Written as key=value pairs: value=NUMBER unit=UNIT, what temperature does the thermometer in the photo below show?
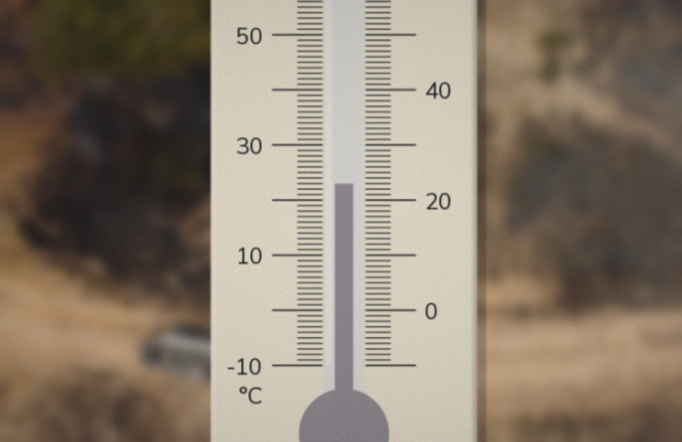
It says value=23 unit=°C
